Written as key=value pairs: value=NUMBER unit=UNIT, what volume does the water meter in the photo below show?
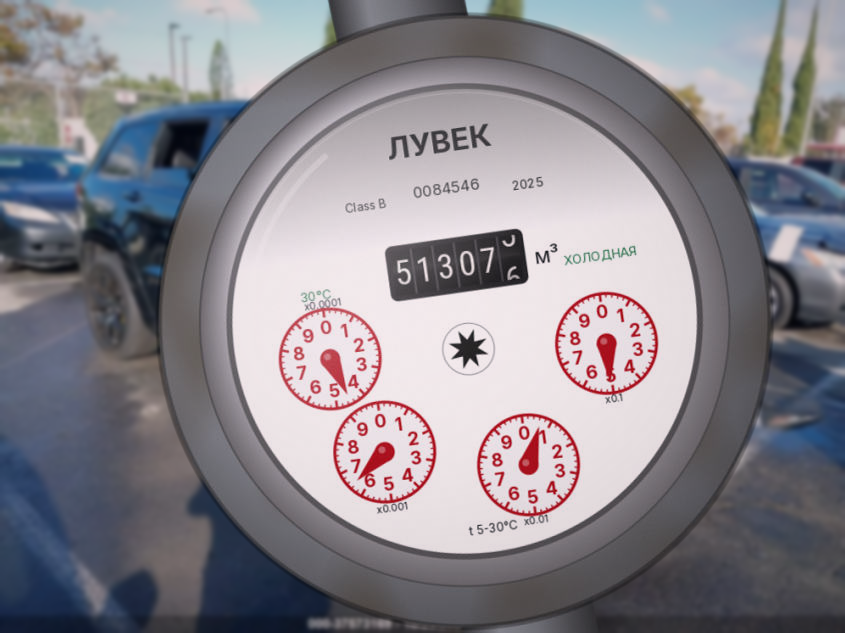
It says value=513075.5064 unit=m³
